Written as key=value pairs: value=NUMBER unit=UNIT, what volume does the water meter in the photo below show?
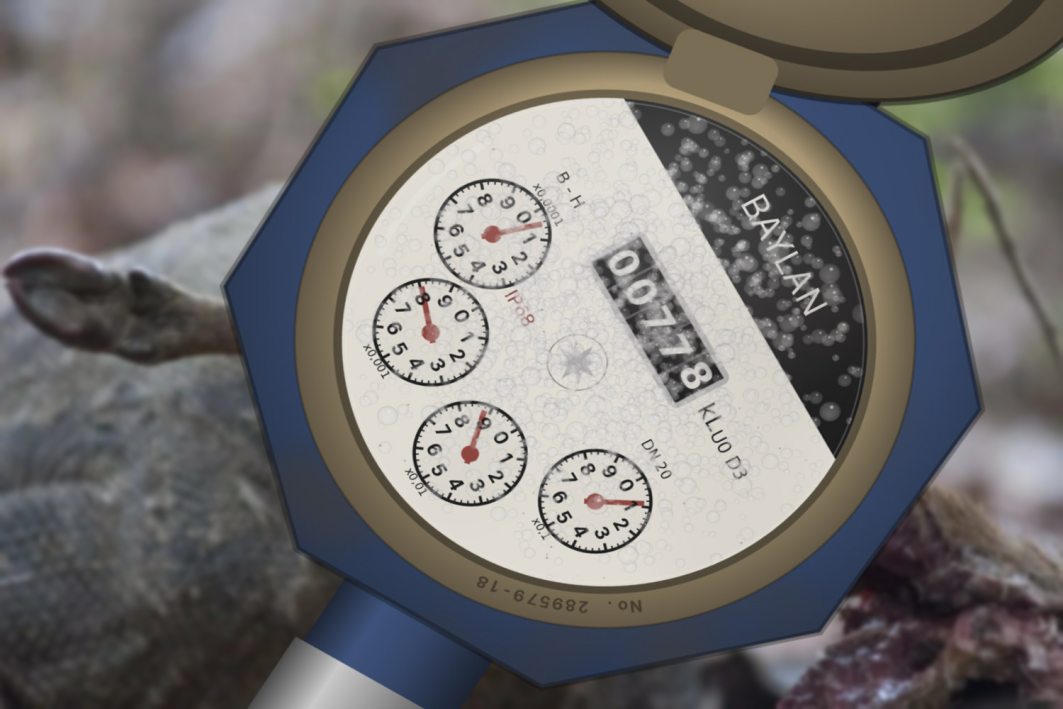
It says value=778.0880 unit=kL
